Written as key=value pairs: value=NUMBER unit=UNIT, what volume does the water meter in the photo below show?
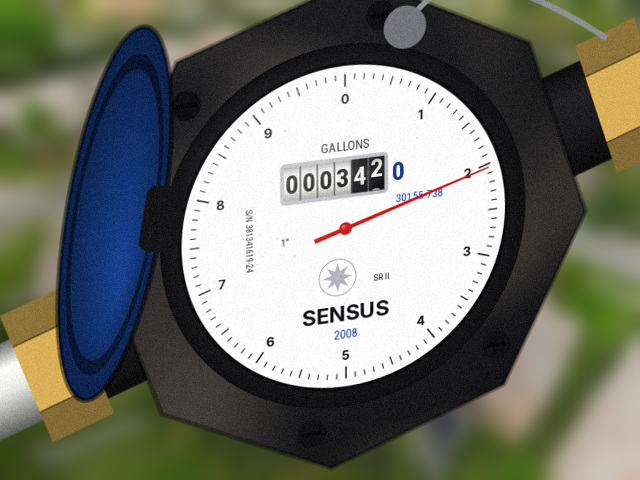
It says value=3422.0 unit=gal
